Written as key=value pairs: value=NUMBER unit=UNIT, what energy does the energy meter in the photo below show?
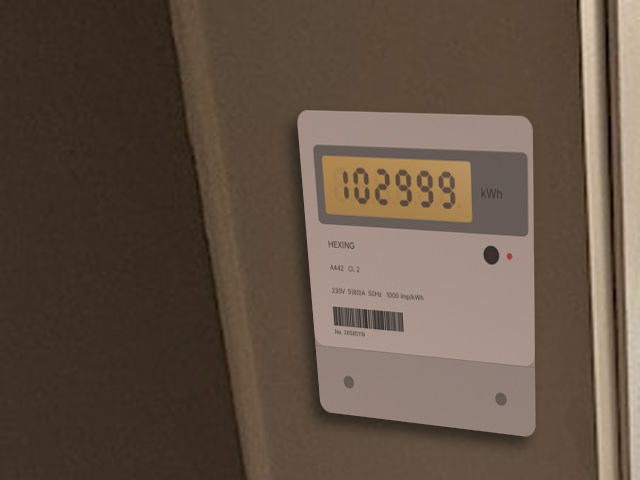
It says value=102999 unit=kWh
